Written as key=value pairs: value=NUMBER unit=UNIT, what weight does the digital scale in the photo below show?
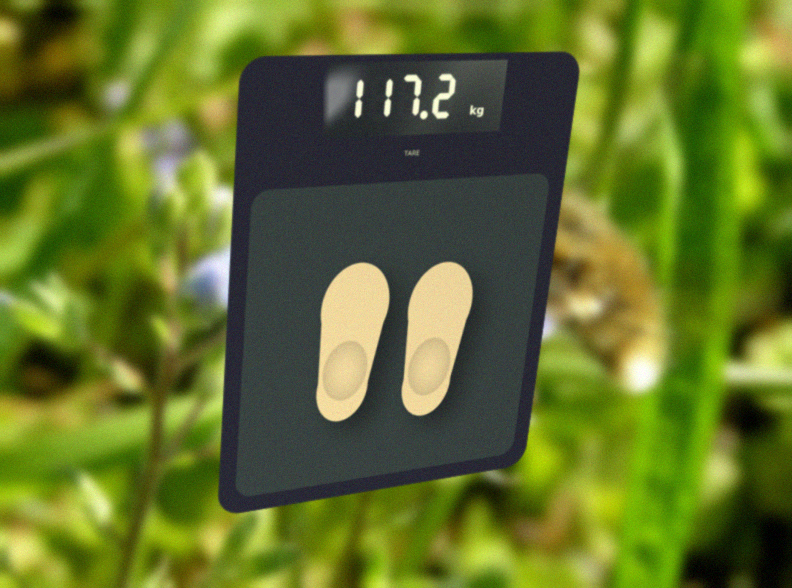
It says value=117.2 unit=kg
